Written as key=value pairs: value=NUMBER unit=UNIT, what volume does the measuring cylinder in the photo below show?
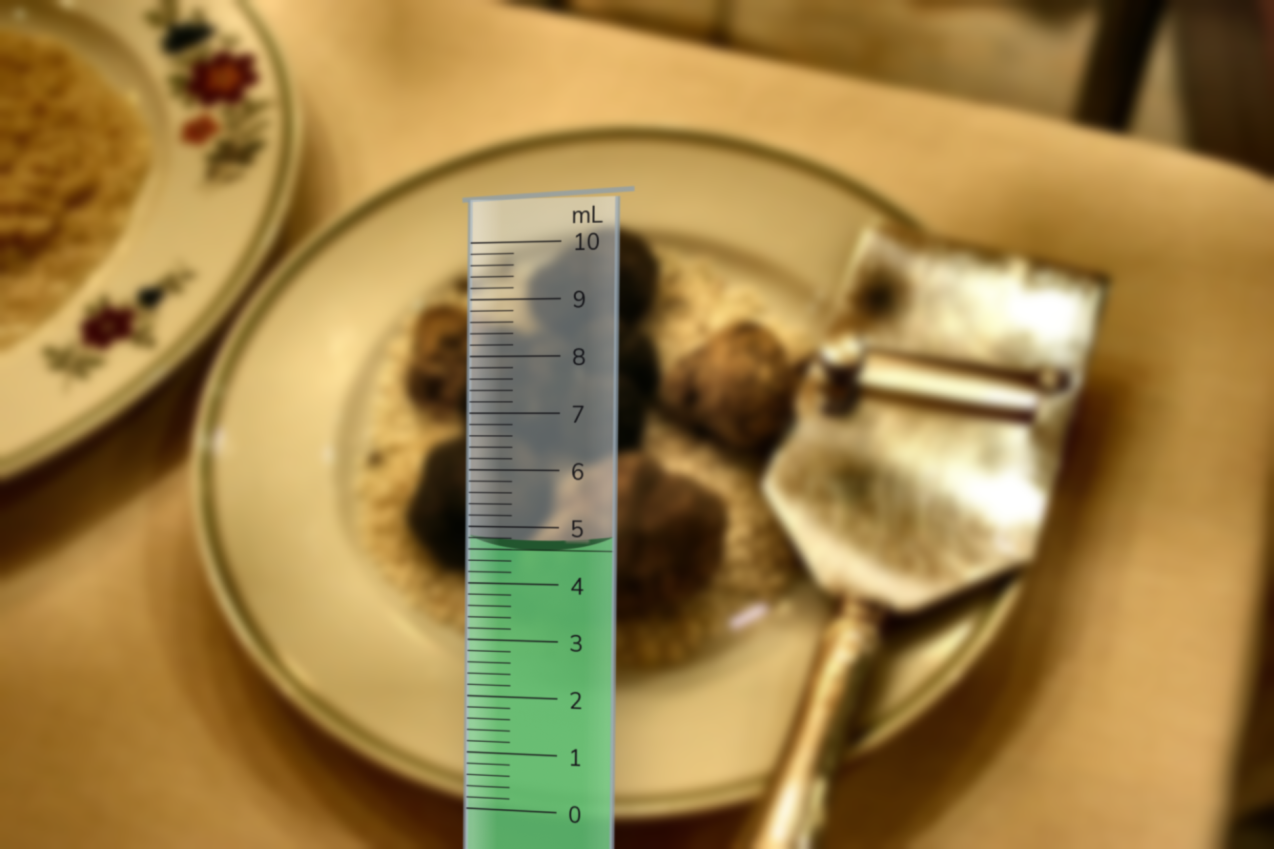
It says value=4.6 unit=mL
